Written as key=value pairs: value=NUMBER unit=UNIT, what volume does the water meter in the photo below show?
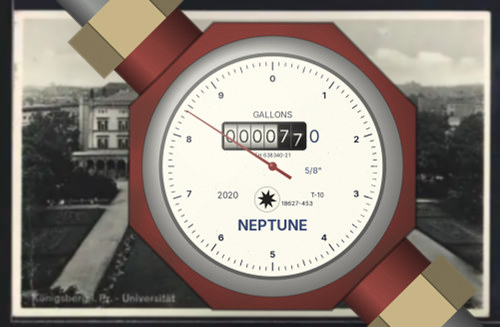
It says value=768.4 unit=gal
